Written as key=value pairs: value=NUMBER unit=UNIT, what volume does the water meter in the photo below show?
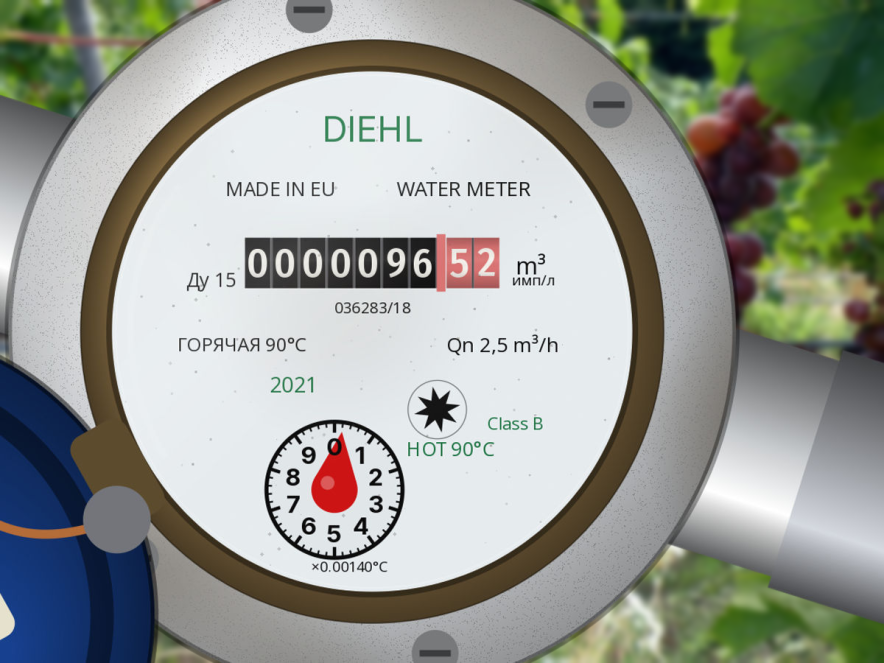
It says value=96.520 unit=m³
